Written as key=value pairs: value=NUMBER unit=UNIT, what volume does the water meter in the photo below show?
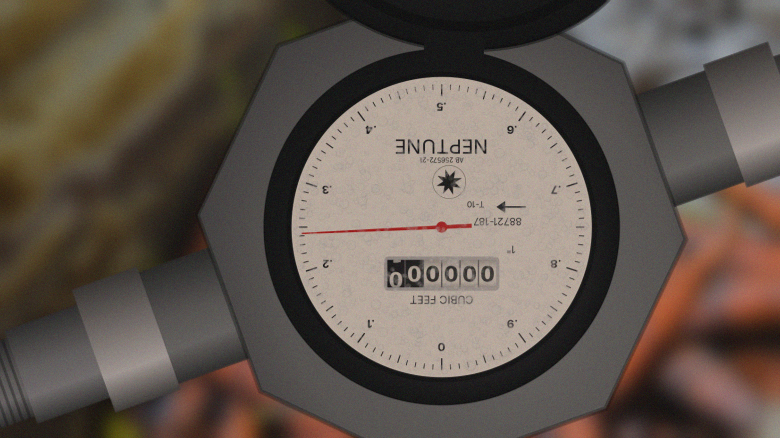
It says value=0.24 unit=ft³
